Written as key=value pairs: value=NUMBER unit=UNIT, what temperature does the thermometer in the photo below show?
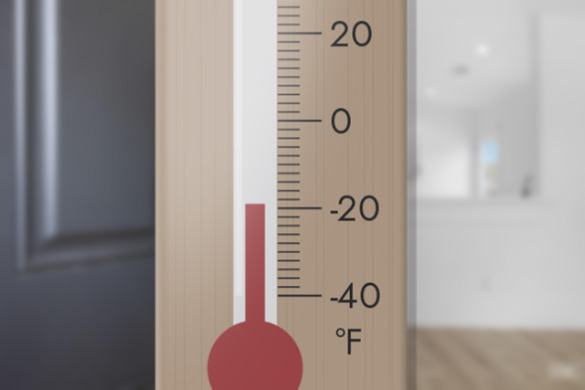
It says value=-19 unit=°F
